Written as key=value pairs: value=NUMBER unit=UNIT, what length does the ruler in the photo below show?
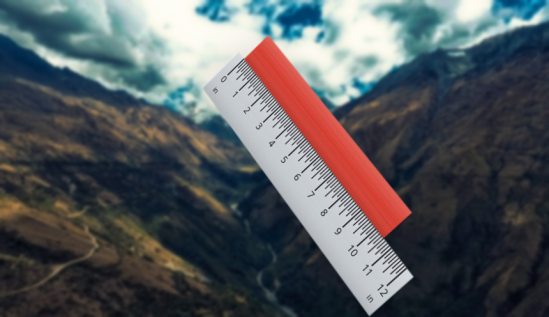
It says value=10.5 unit=in
